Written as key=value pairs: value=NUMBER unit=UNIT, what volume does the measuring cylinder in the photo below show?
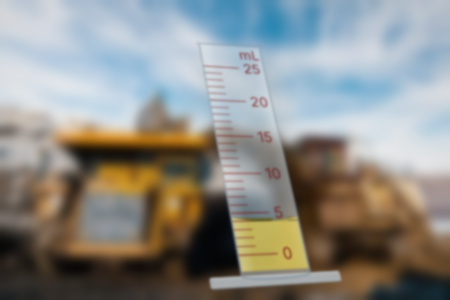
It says value=4 unit=mL
